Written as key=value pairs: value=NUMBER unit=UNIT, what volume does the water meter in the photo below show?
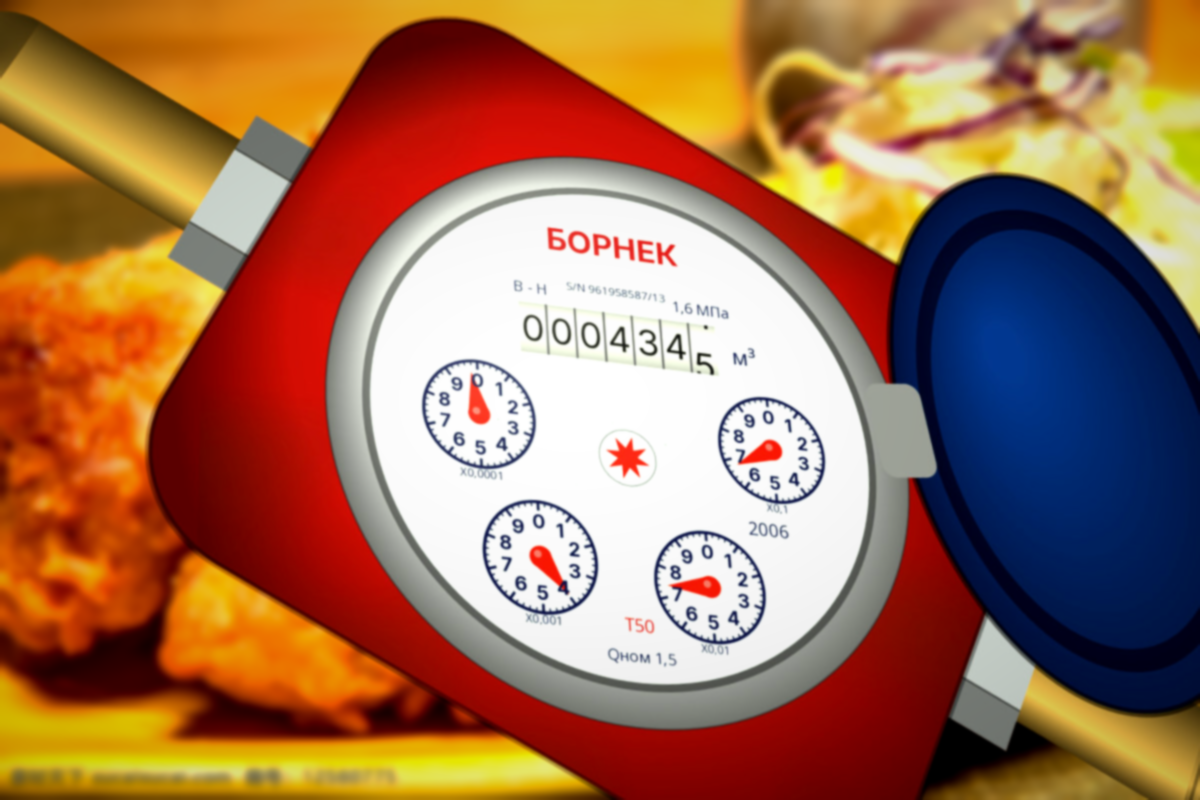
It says value=4344.6739 unit=m³
